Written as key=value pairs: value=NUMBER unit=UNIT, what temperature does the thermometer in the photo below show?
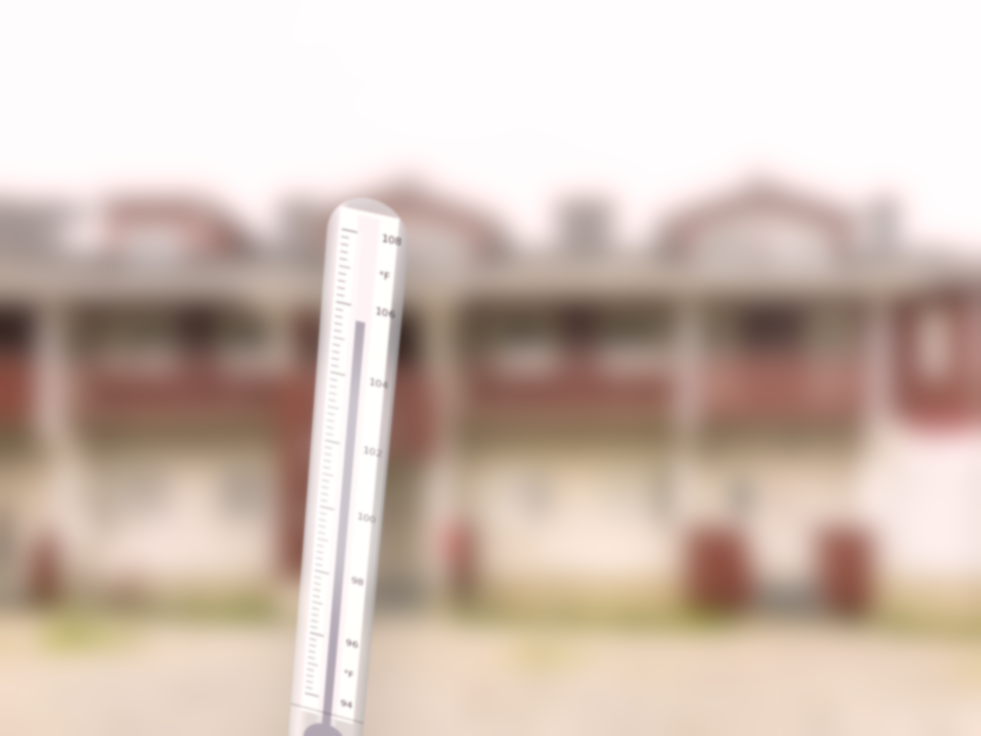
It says value=105.6 unit=°F
